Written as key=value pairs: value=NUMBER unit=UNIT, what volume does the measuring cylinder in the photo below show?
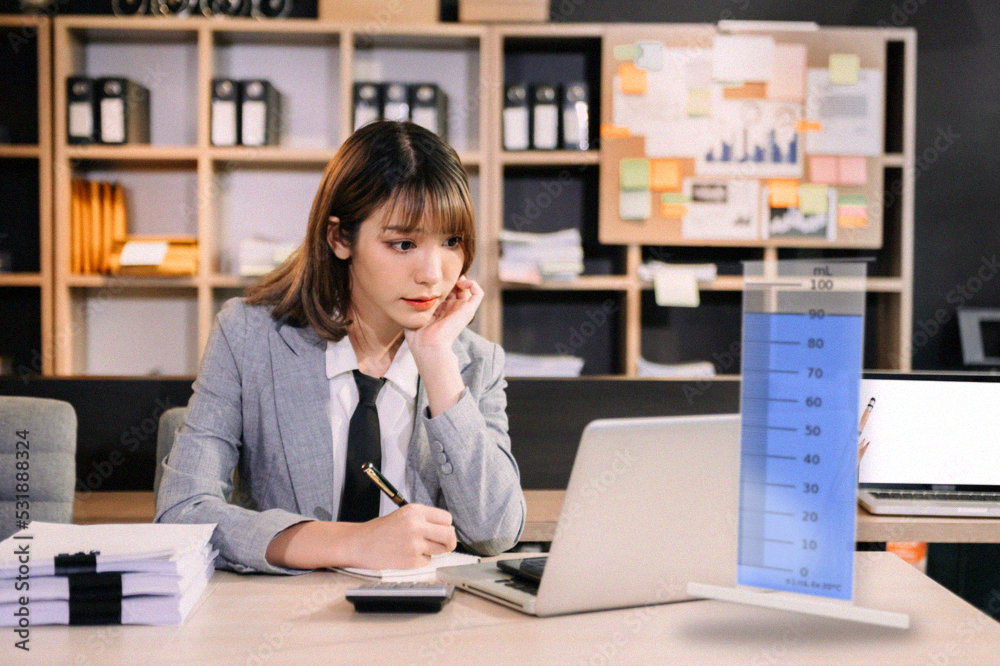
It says value=90 unit=mL
